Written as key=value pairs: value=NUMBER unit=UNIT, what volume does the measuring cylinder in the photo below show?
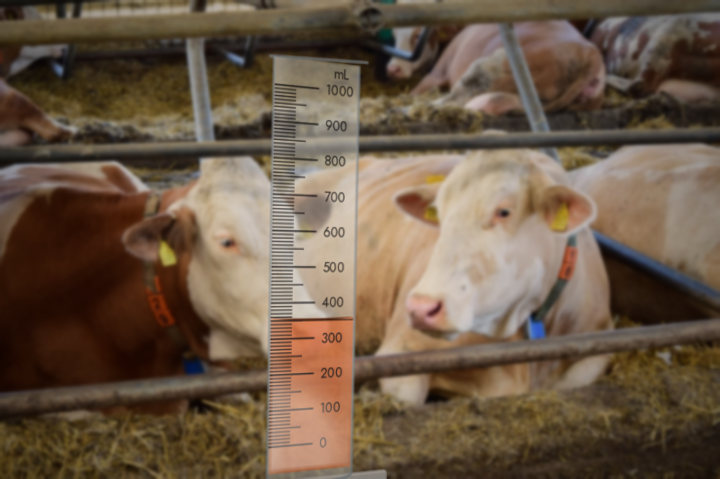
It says value=350 unit=mL
